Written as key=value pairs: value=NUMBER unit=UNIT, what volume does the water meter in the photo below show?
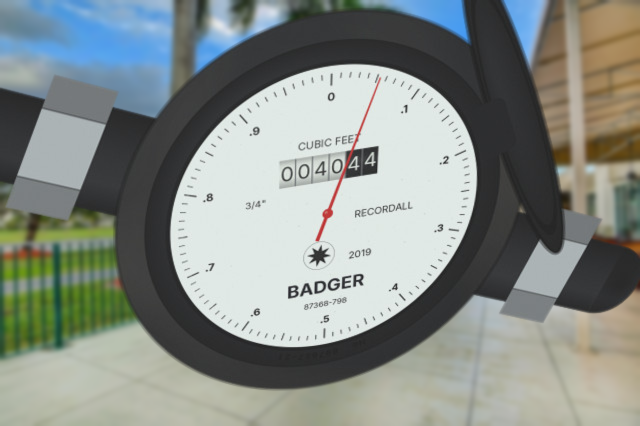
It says value=4044.05 unit=ft³
